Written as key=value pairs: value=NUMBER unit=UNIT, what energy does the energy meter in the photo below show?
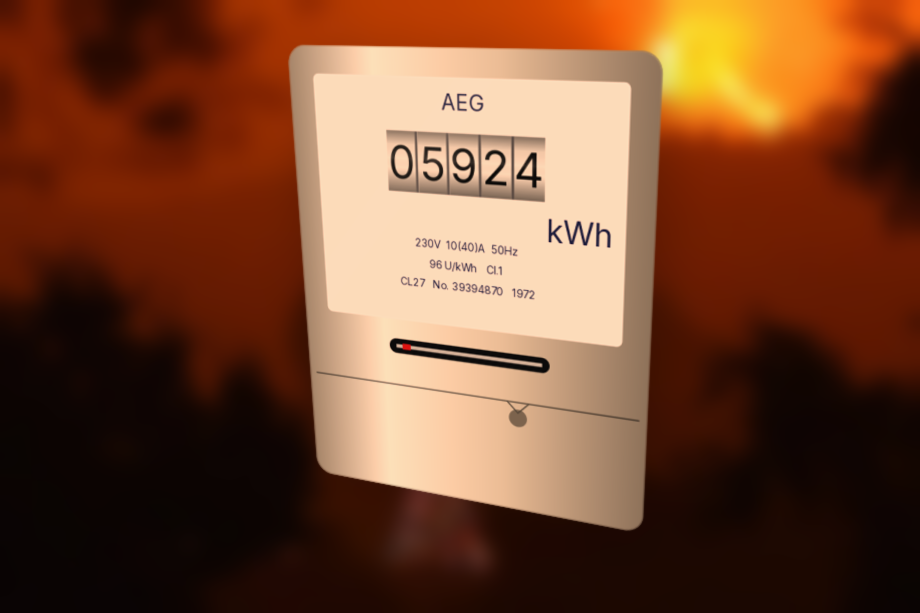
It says value=5924 unit=kWh
